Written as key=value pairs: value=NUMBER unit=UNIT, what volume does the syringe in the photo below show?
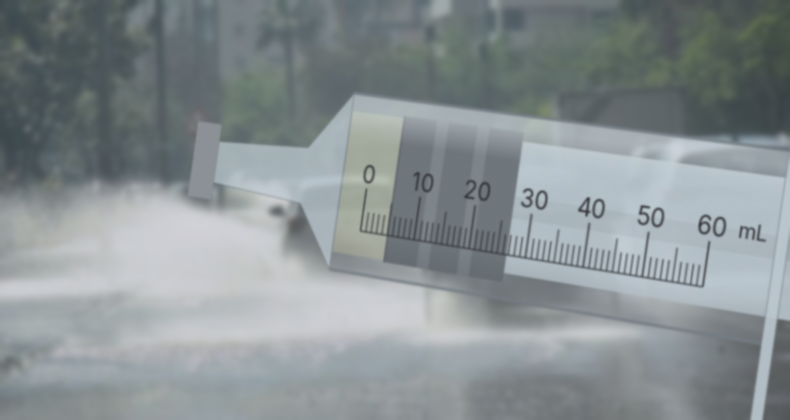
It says value=5 unit=mL
